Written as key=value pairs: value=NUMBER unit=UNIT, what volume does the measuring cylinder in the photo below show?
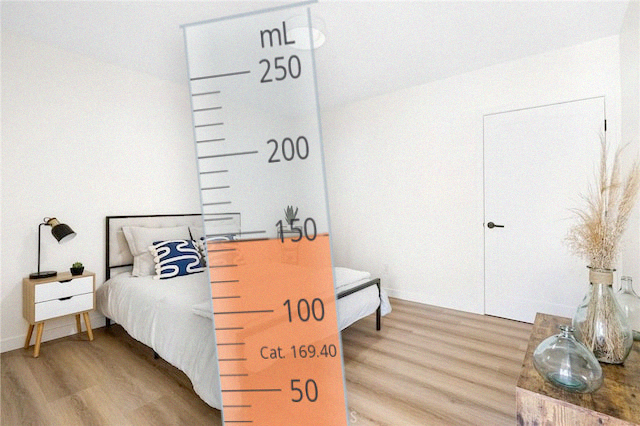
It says value=145 unit=mL
